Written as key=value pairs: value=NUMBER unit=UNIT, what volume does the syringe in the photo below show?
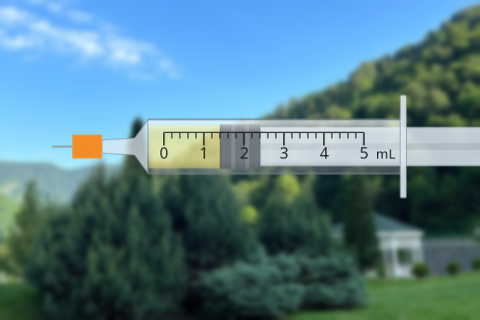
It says value=1.4 unit=mL
